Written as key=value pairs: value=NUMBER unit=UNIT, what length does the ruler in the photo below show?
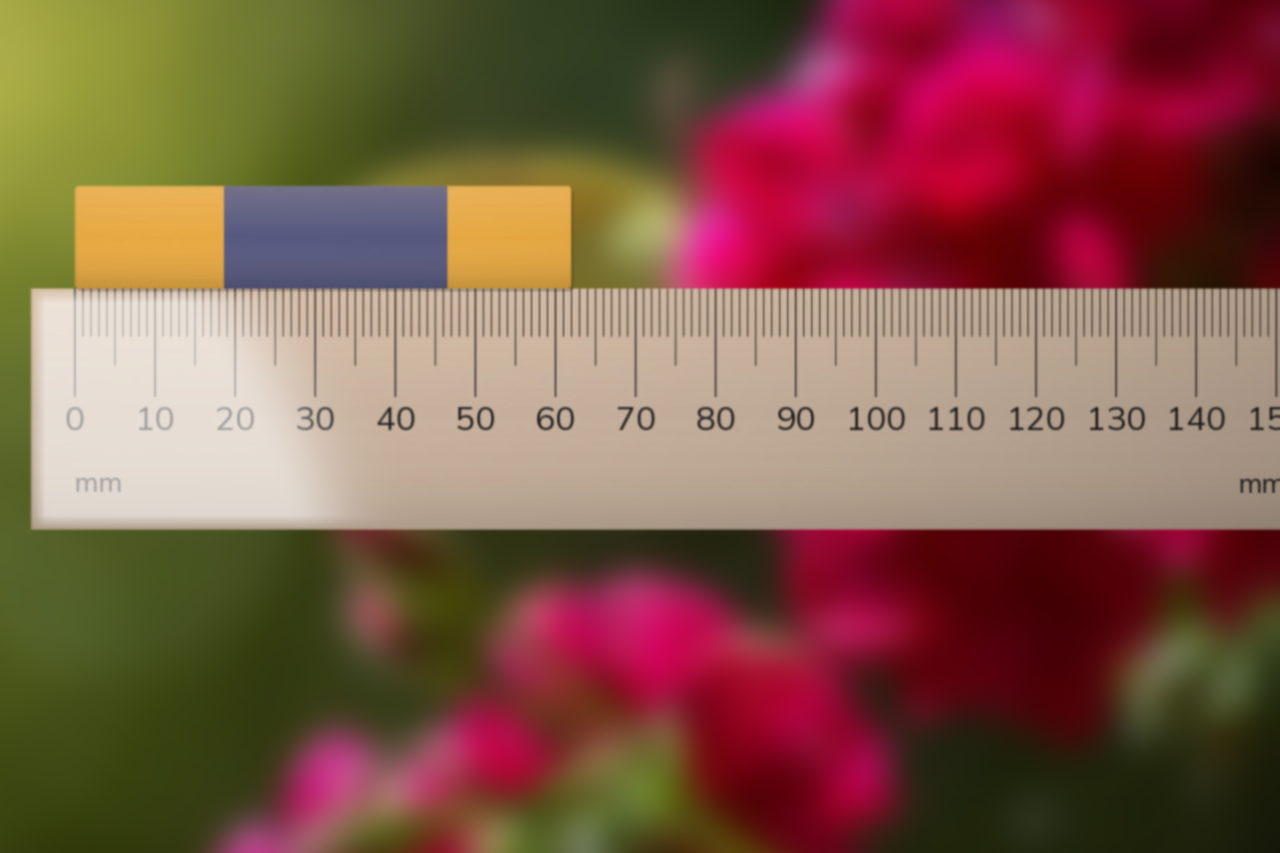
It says value=62 unit=mm
